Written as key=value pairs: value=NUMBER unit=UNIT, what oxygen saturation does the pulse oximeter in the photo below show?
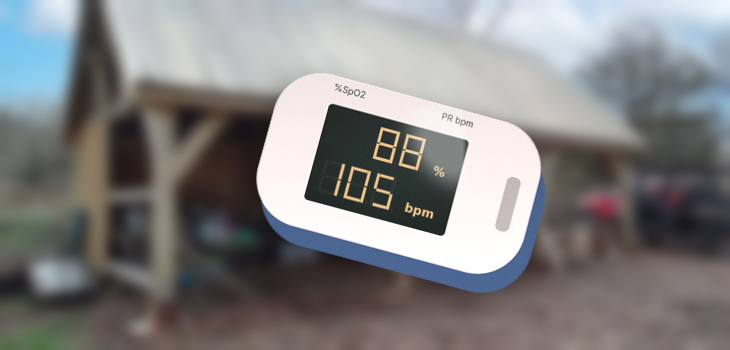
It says value=88 unit=%
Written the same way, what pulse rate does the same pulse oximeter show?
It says value=105 unit=bpm
